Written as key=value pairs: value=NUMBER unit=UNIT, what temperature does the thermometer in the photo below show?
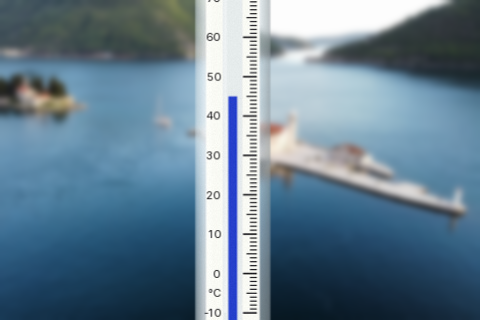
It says value=45 unit=°C
